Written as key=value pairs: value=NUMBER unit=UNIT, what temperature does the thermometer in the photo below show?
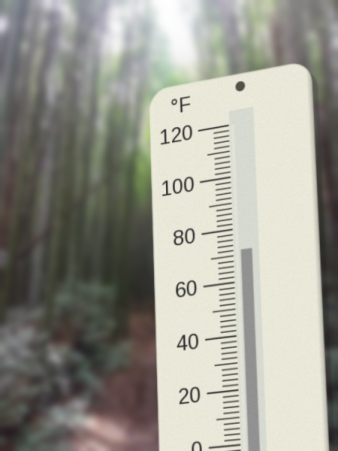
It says value=72 unit=°F
